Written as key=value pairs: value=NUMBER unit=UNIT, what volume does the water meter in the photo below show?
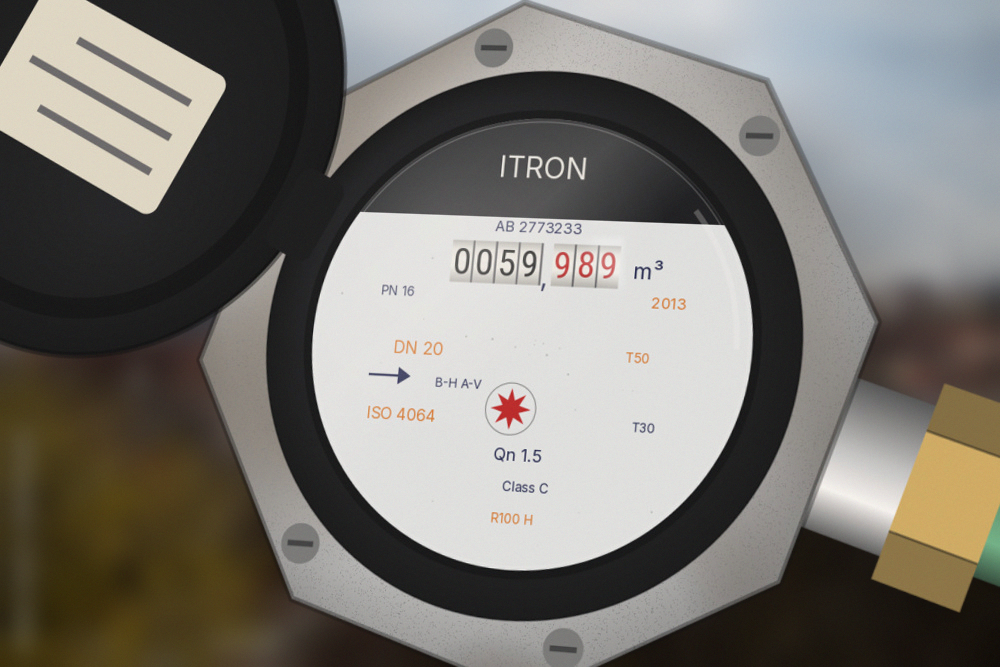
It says value=59.989 unit=m³
